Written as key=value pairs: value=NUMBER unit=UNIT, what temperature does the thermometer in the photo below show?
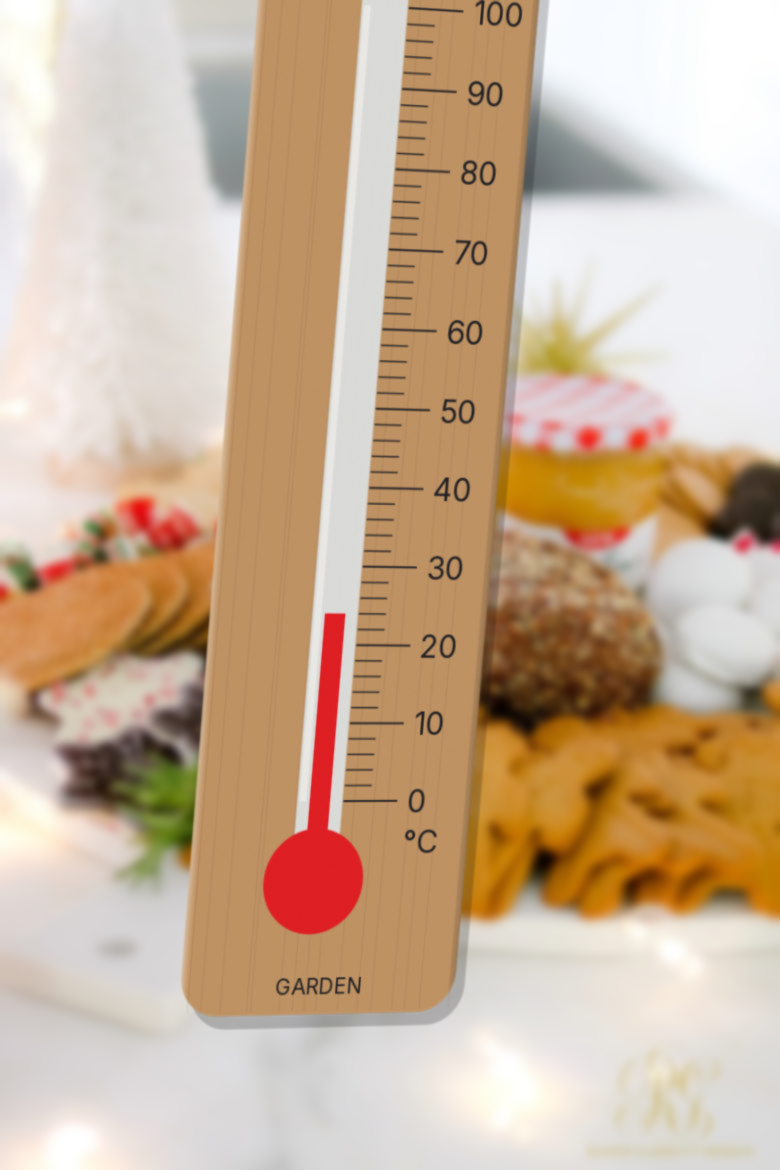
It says value=24 unit=°C
